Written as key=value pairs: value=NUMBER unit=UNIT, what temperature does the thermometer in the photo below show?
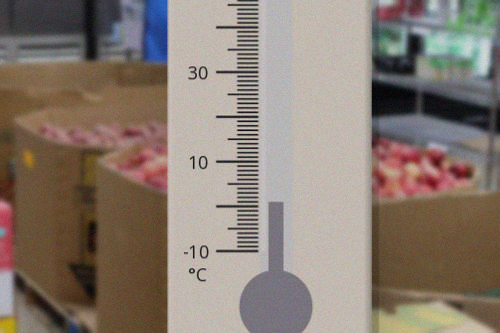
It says value=1 unit=°C
